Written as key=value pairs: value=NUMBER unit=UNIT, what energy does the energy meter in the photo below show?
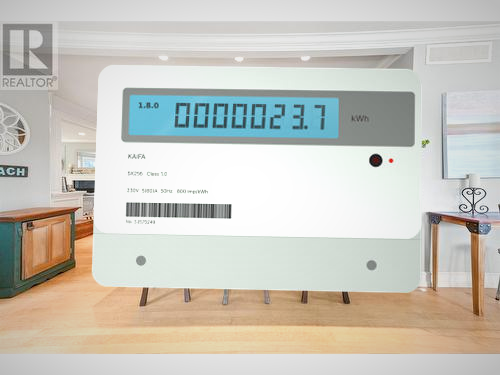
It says value=23.7 unit=kWh
